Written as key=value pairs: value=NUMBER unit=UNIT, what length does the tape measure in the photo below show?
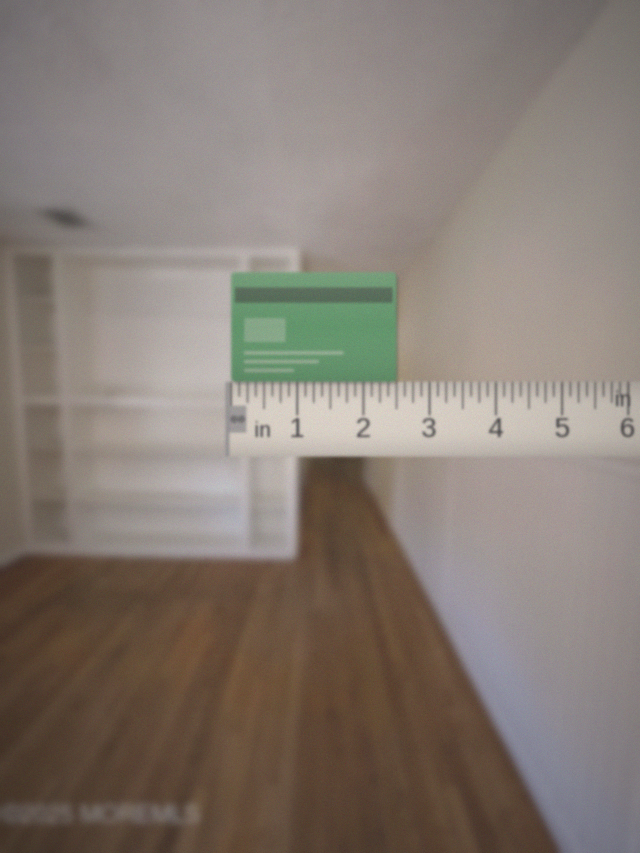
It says value=2.5 unit=in
